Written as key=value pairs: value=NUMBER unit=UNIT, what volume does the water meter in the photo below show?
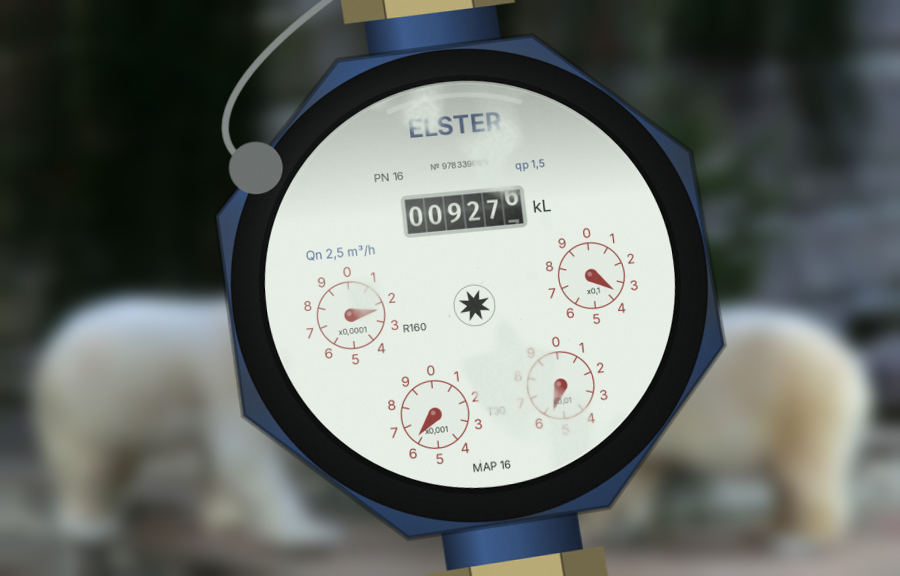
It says value=9276.3562 unit=kL
